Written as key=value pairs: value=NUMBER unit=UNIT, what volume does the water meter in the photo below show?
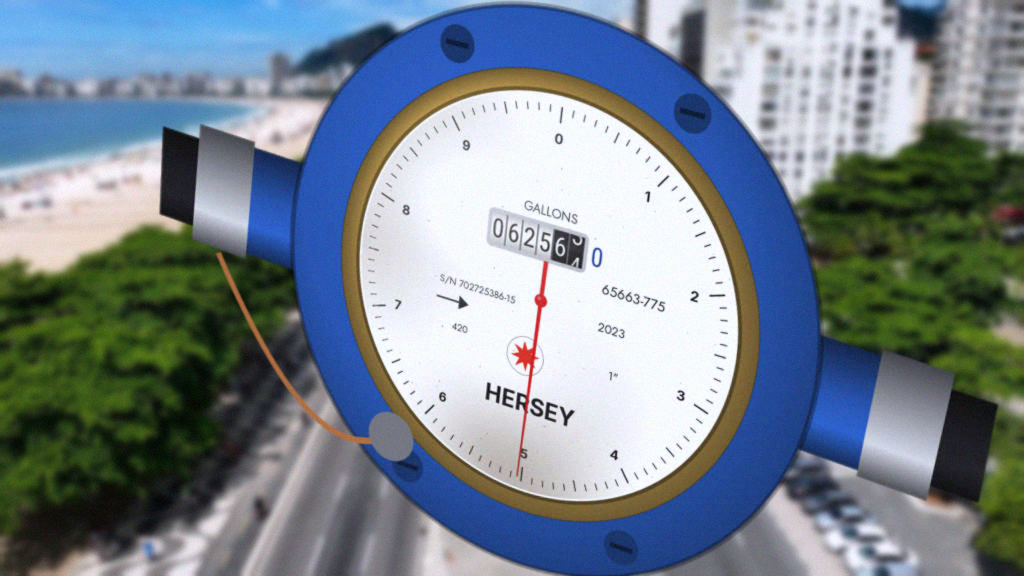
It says value=625635.0 unit=gal
